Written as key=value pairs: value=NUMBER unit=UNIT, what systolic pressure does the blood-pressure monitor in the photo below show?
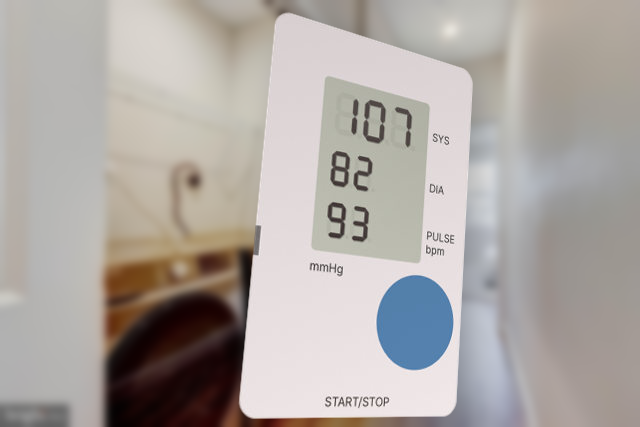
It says value=107 unit=mmHg
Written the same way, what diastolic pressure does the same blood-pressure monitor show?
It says value=82 unit=mmHg
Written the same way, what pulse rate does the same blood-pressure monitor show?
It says value=93 unit=bpm
